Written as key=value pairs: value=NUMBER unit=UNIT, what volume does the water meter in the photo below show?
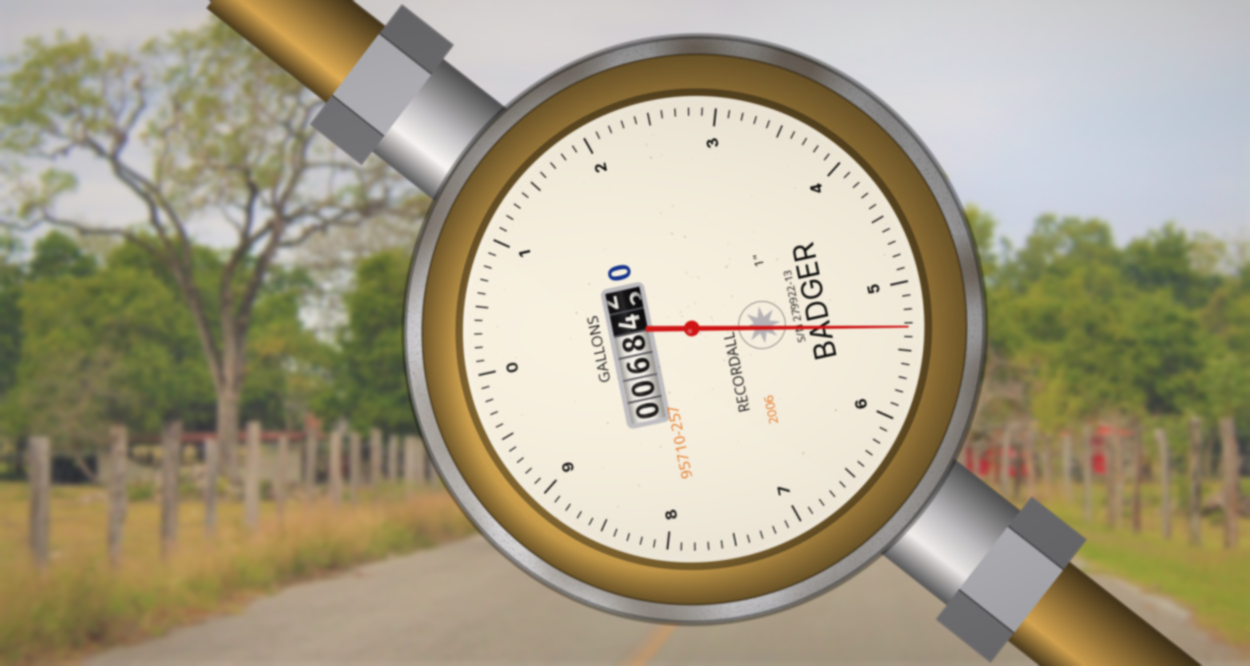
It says value=68425.3 unit=gal
